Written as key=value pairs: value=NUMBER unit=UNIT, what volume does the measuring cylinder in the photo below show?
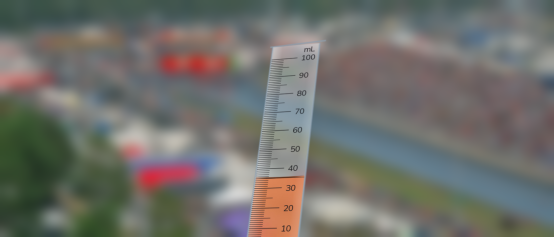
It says value=35 unit=mL
